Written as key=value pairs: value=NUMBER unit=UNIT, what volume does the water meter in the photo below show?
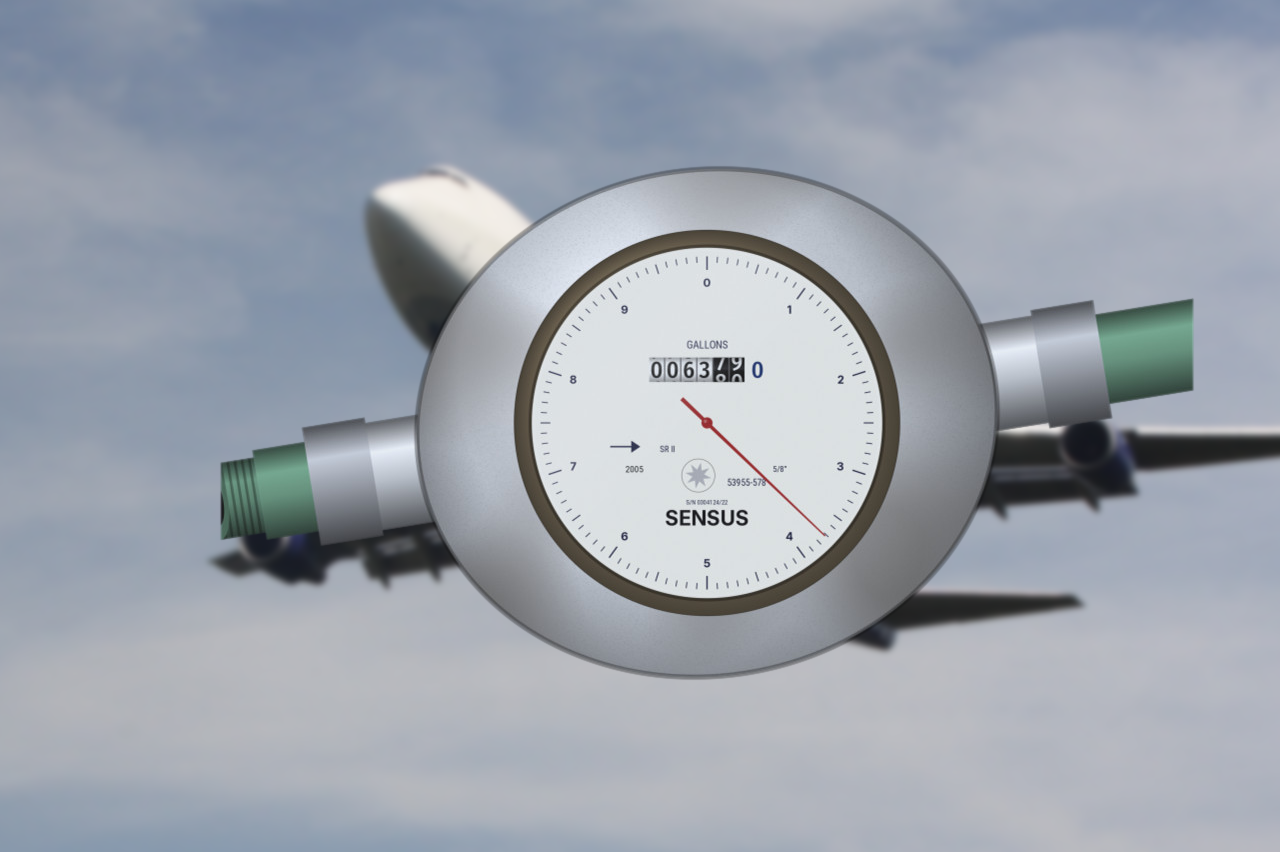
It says value=63793.7 unit=gal
